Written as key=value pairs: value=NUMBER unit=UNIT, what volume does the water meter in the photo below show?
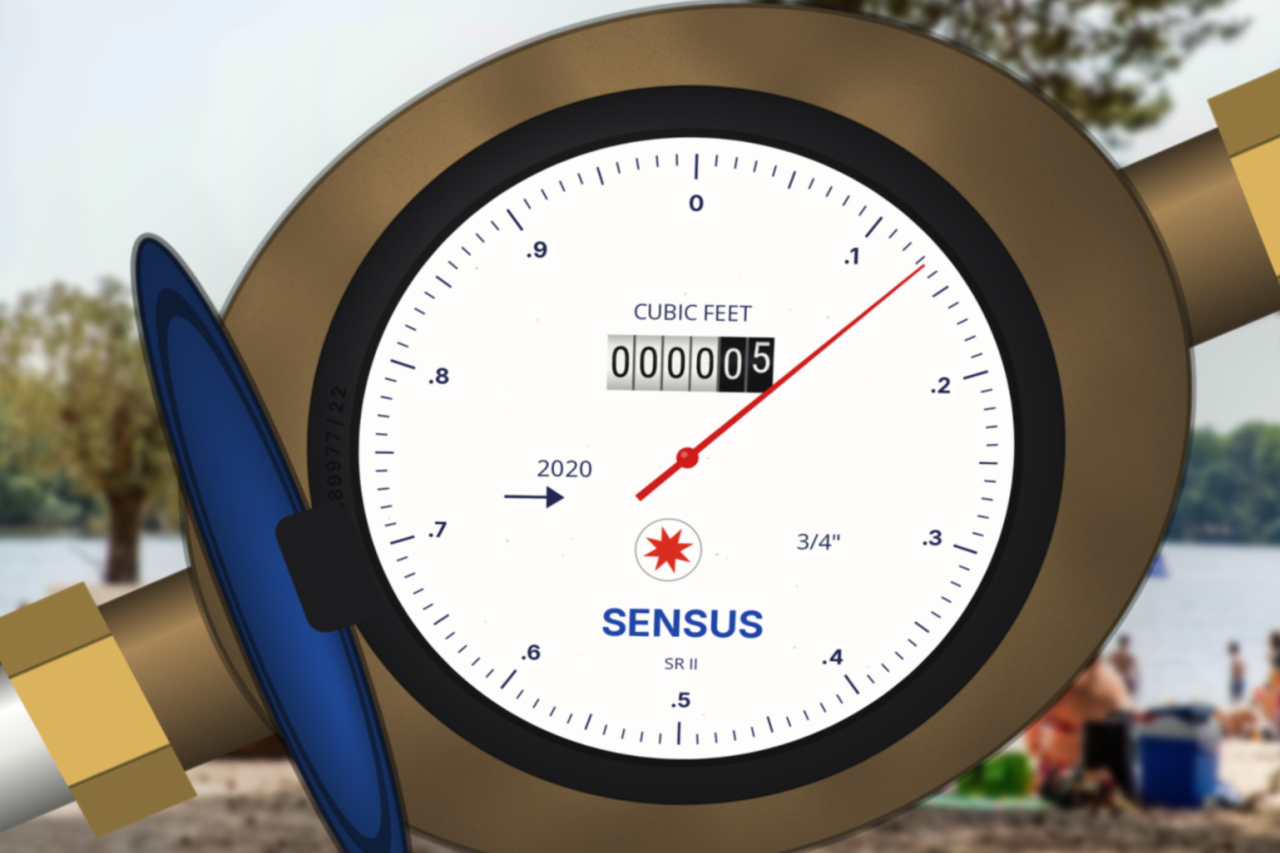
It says value=5.13 unit=ft³
